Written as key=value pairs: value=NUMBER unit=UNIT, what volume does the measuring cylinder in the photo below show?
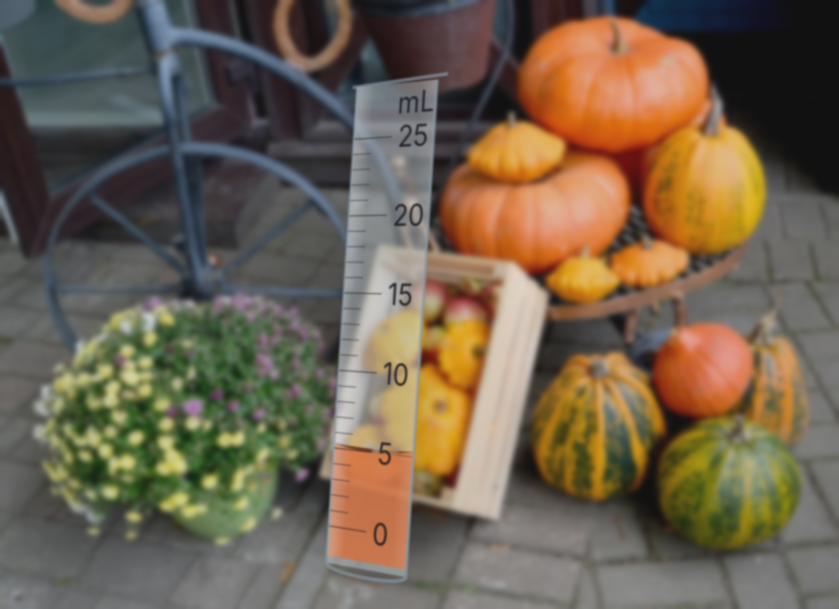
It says value=5 unit=mL
